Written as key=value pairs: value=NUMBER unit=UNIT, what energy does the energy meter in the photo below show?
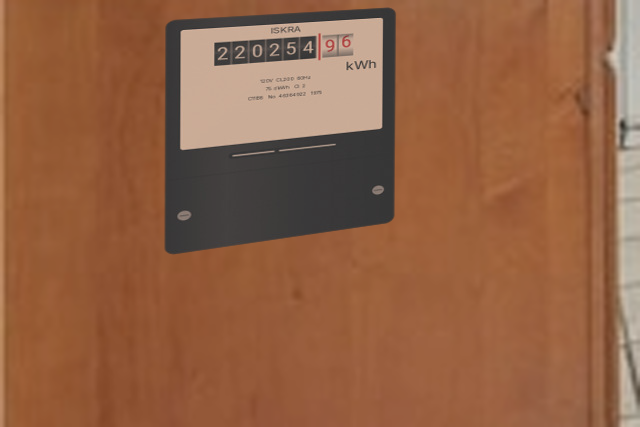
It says value=220254.96 unit=kWh
